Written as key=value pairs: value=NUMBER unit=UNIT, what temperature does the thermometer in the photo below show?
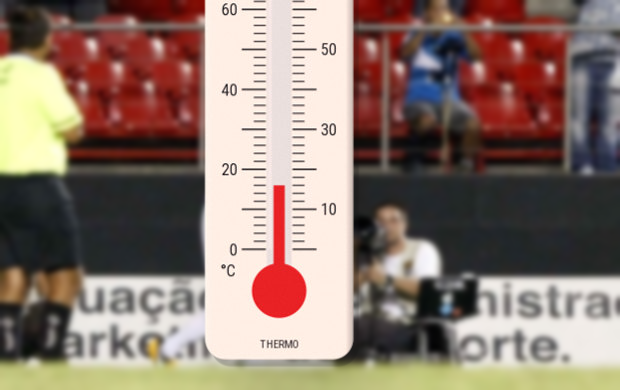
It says value=16 unit=°C
